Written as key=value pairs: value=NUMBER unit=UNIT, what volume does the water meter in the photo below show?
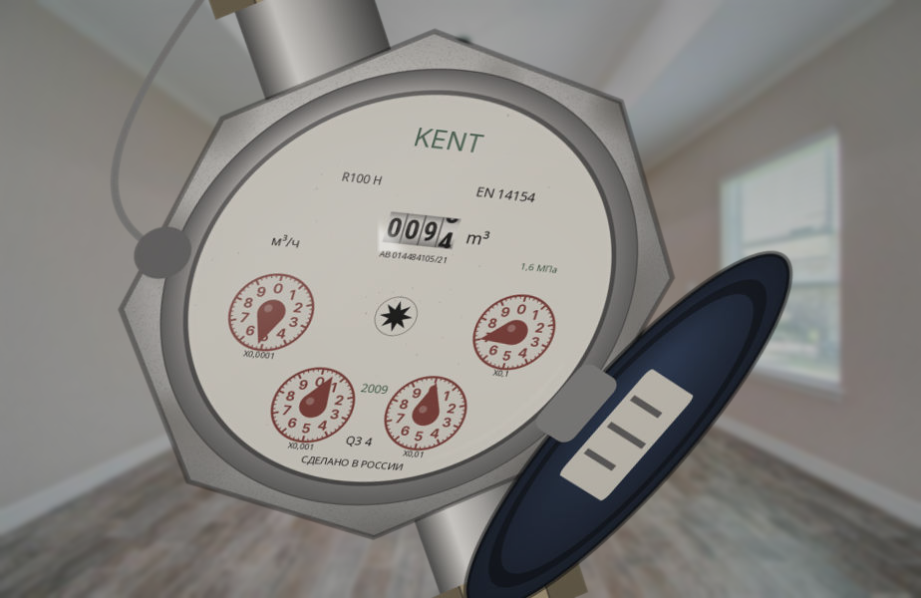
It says value=93.7005 unit=m³
